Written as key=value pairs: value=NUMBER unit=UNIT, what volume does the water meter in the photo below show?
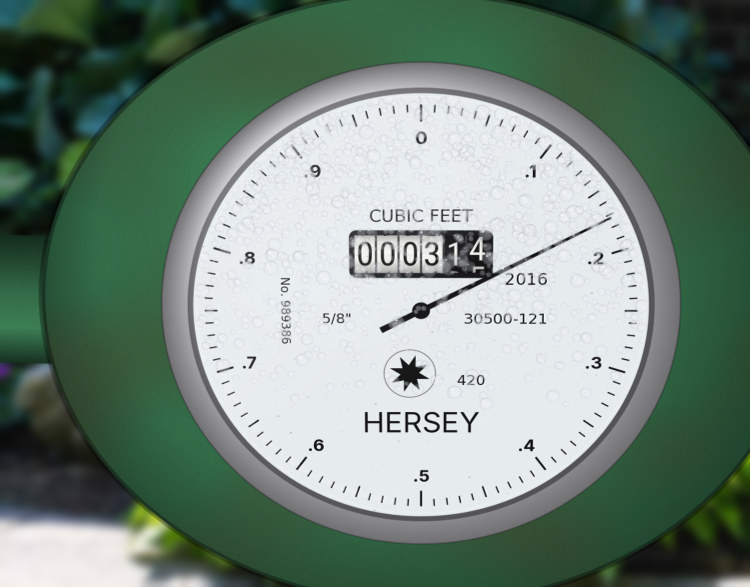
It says value=314.17 unit=ft³
